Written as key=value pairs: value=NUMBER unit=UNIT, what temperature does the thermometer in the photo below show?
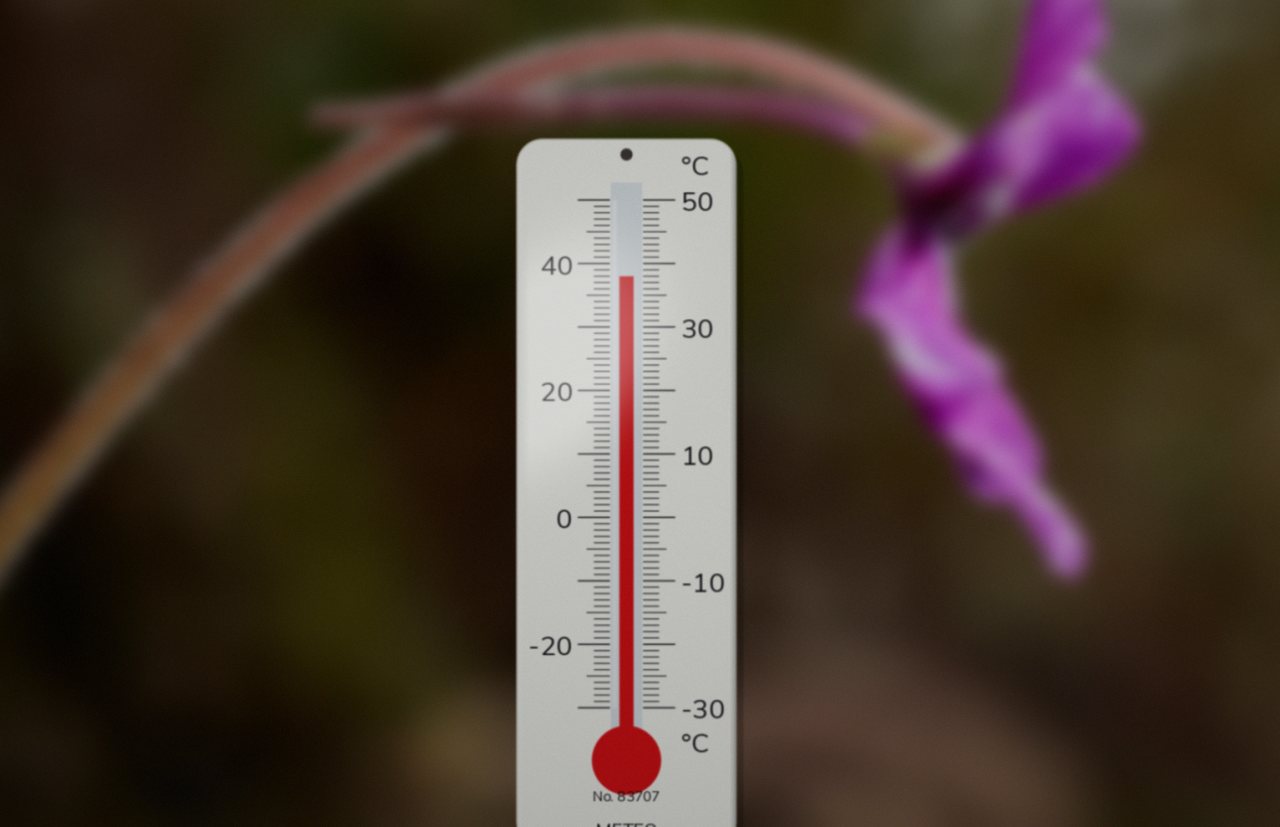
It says value=38 unit=°C
